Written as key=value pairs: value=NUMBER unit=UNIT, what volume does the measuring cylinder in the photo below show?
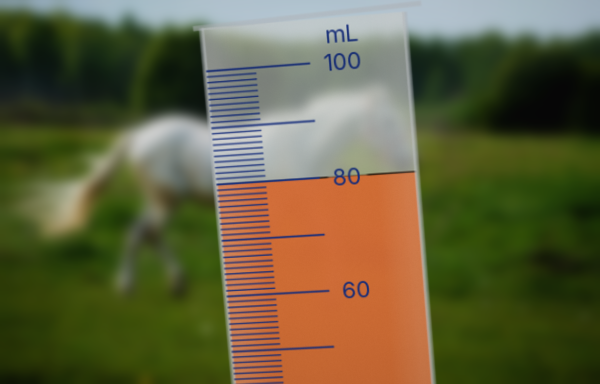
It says value=80 unit=mL
